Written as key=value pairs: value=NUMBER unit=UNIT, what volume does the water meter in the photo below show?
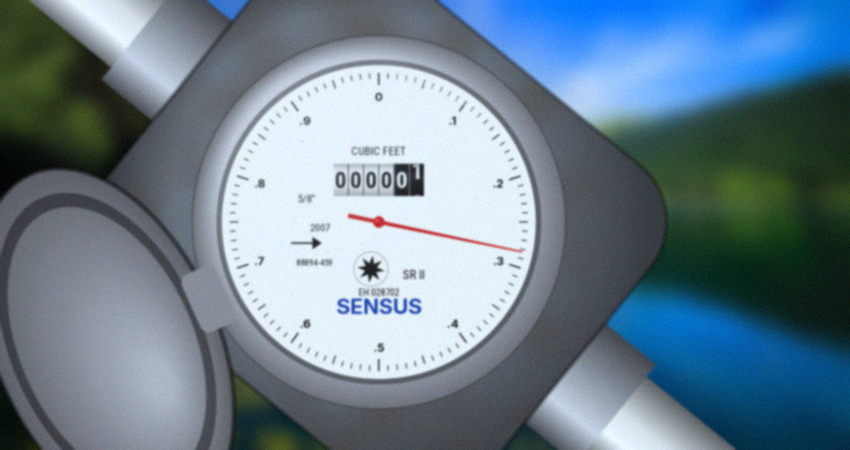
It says value=1.28 unit=ft³
